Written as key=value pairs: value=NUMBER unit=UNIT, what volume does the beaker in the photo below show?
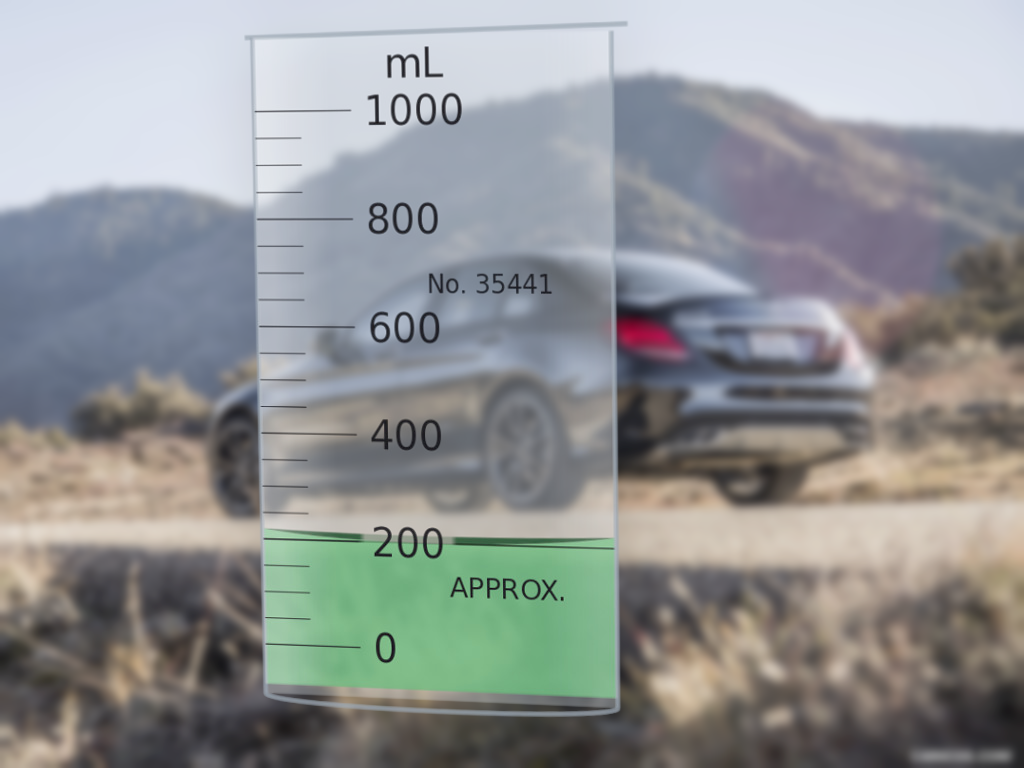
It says value=200 unit=mL
